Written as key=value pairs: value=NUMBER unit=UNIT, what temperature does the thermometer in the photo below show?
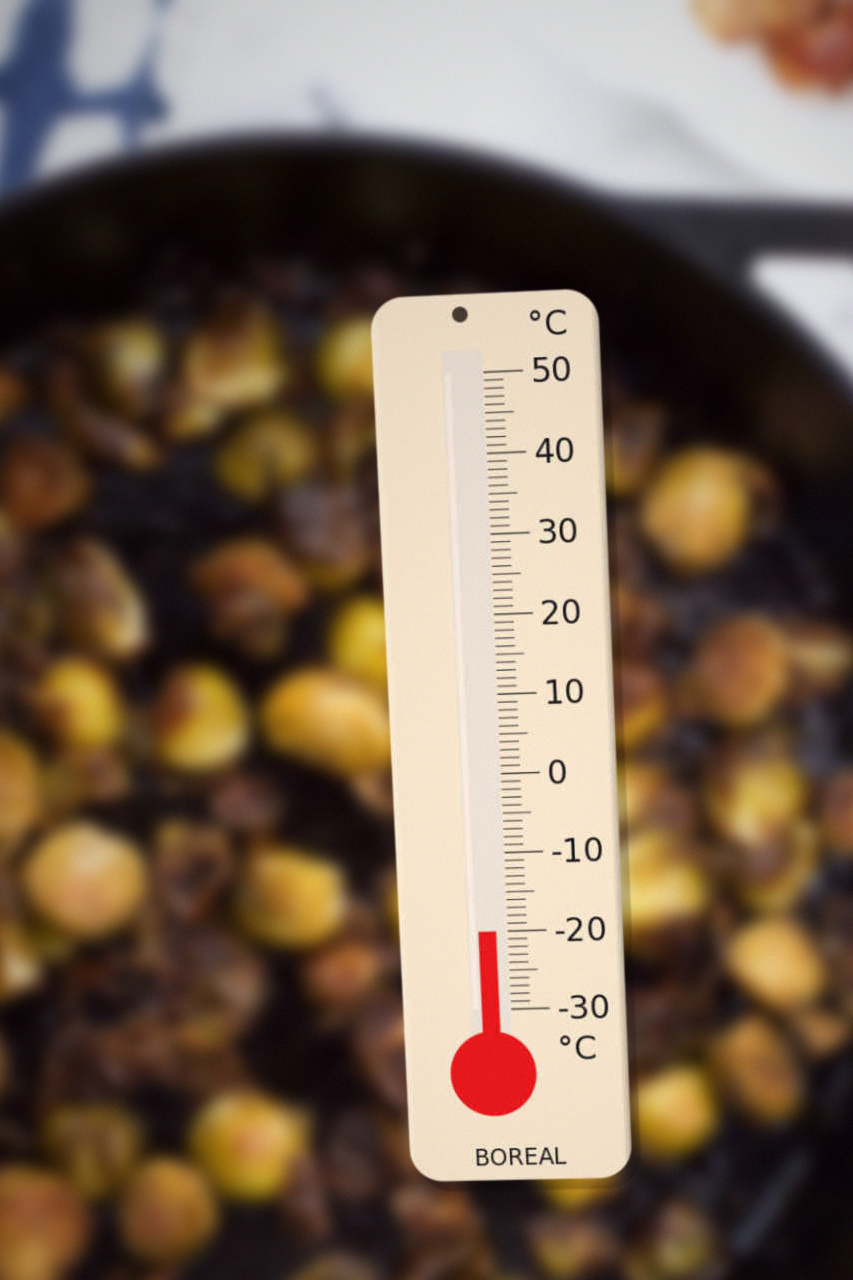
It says value=-20 unit=°C
